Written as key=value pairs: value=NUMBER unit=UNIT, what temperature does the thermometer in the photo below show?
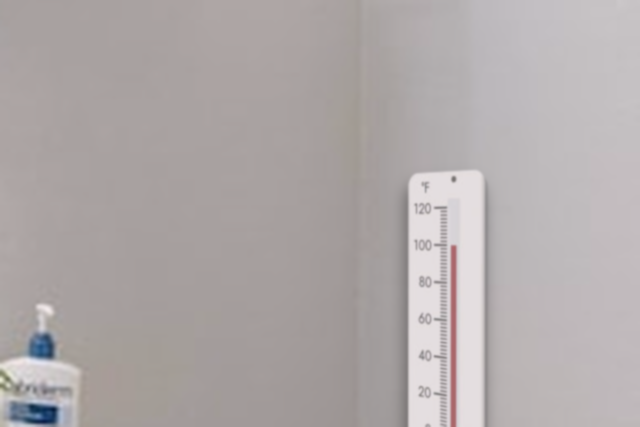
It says value=100 unit=°F
